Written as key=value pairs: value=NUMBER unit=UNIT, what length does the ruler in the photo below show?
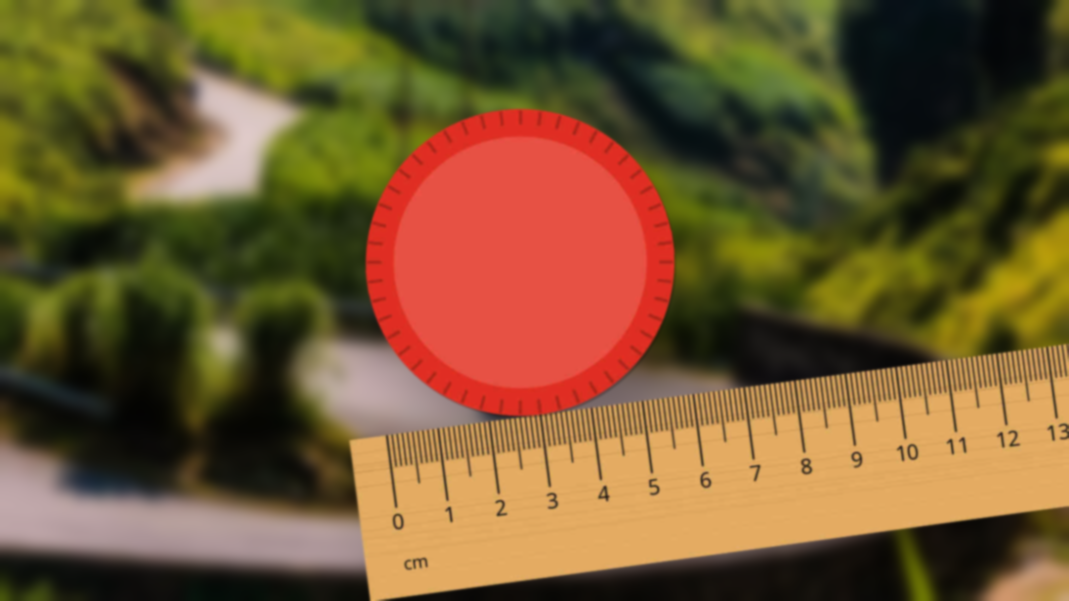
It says value=6 unit=cm
